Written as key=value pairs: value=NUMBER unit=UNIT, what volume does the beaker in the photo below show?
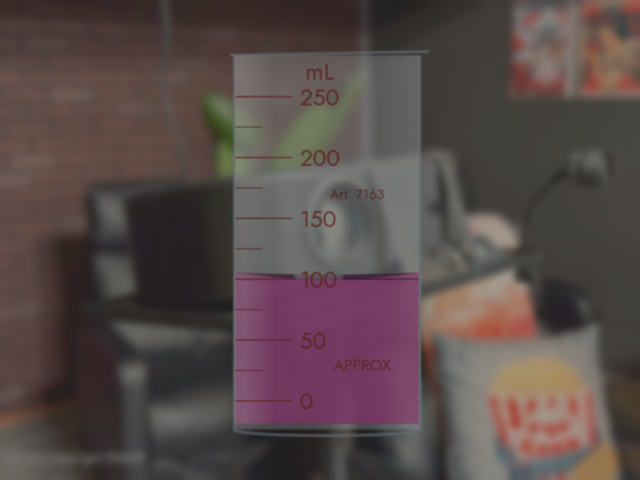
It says value=100 unit=mL
